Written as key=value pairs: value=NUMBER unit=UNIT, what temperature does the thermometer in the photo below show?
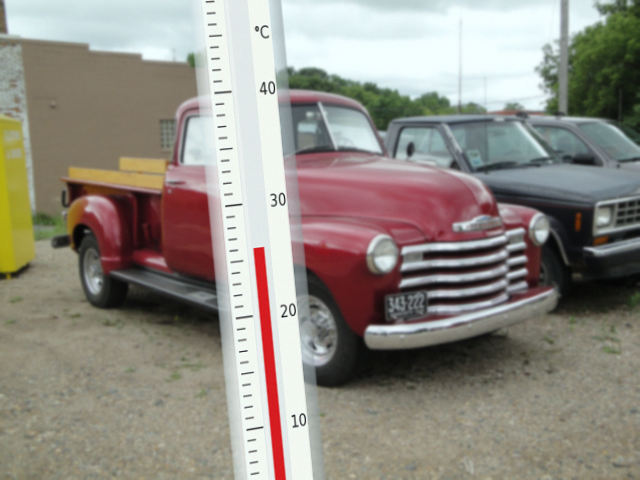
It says value=26 unit=°C
